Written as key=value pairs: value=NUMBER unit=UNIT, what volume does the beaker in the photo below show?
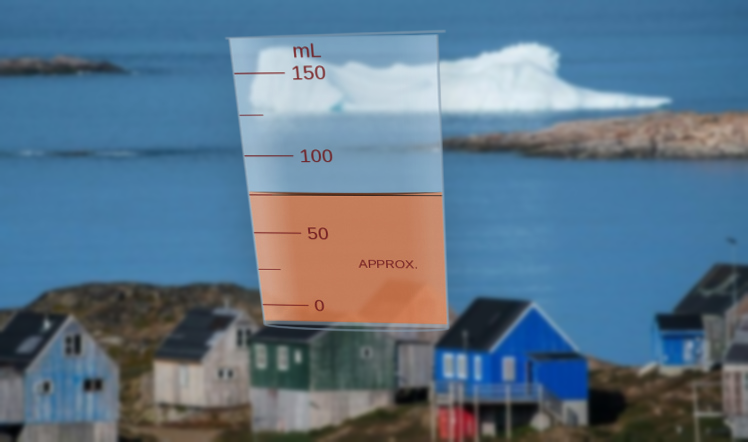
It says value=75 unit=mL
